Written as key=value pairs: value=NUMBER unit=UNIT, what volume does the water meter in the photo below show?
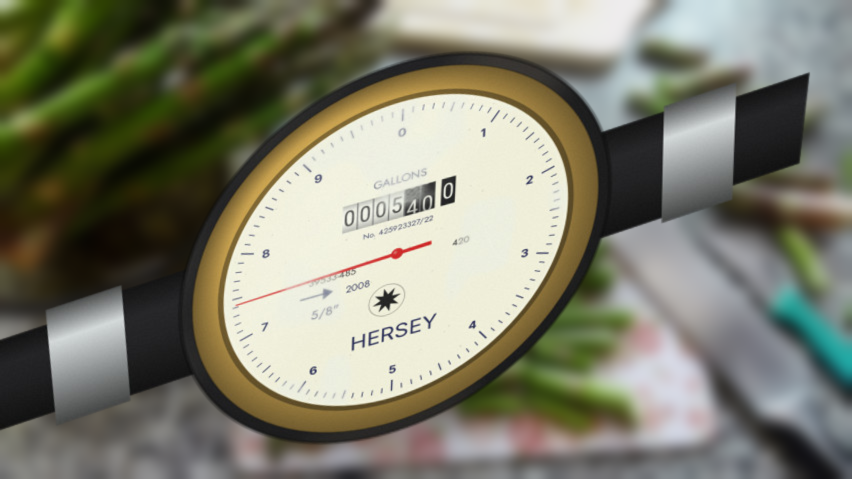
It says value=5397.4 unit=gal
